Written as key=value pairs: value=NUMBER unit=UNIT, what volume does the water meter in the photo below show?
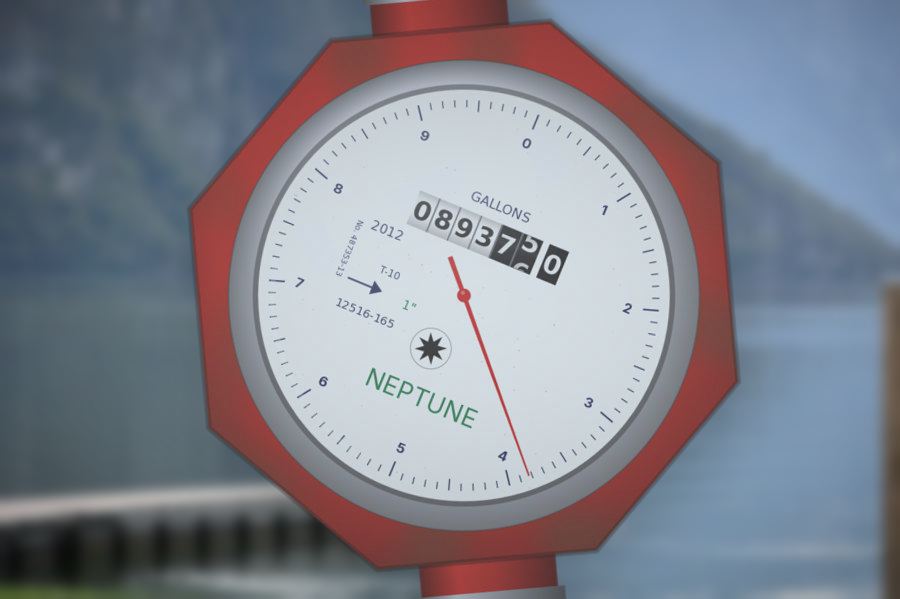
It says value=893753.8 unit=gal
